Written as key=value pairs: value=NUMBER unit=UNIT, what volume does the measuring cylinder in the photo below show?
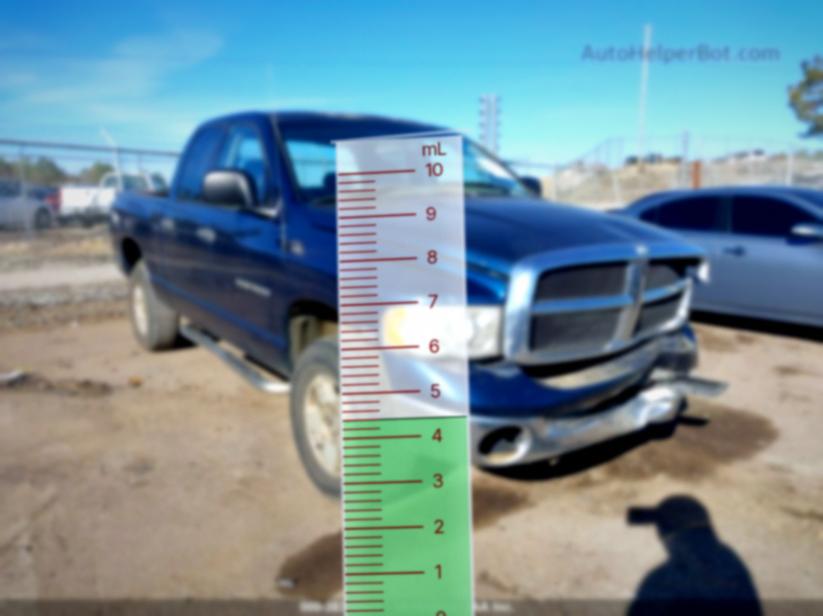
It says value=4.4 unit=mL
